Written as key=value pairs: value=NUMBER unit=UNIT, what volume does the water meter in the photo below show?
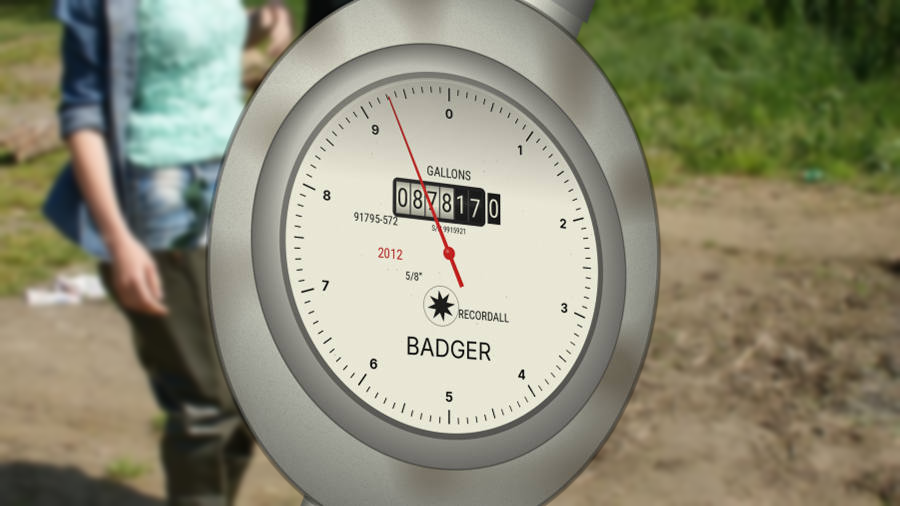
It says value=878169.3 unit=gal
